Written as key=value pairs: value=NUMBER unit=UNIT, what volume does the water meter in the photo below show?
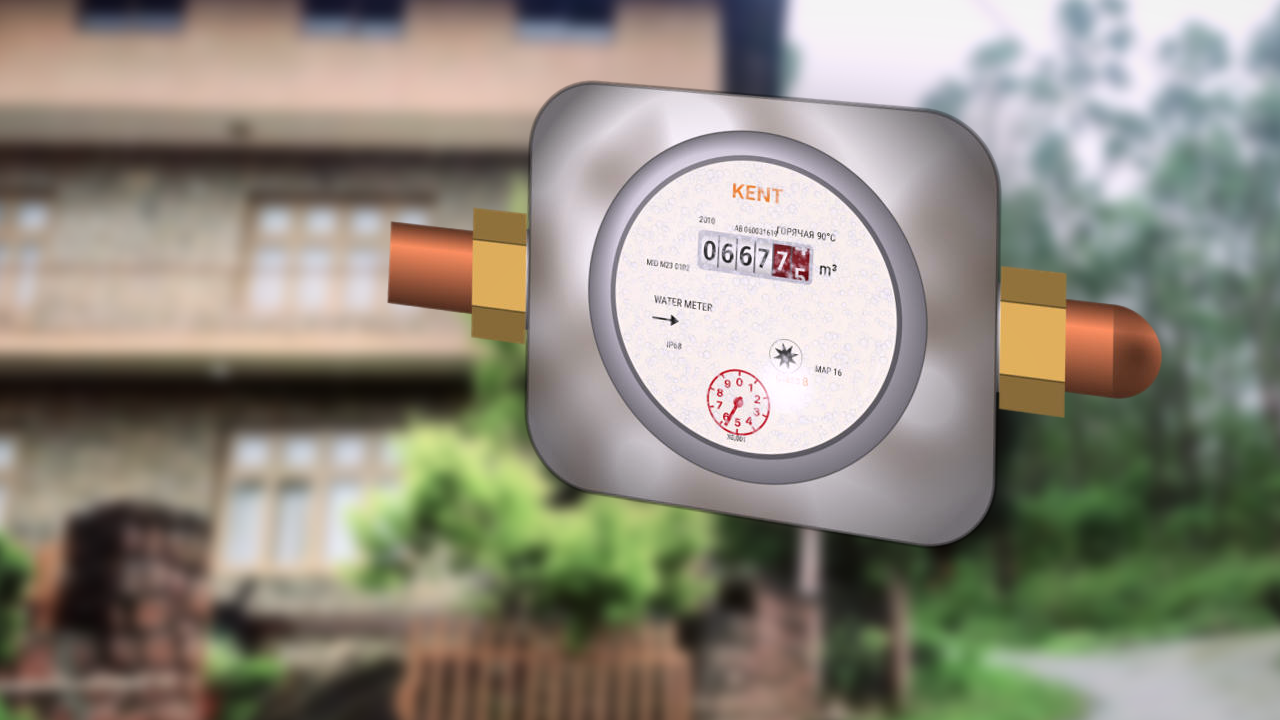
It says value=667.745 unit=m³
